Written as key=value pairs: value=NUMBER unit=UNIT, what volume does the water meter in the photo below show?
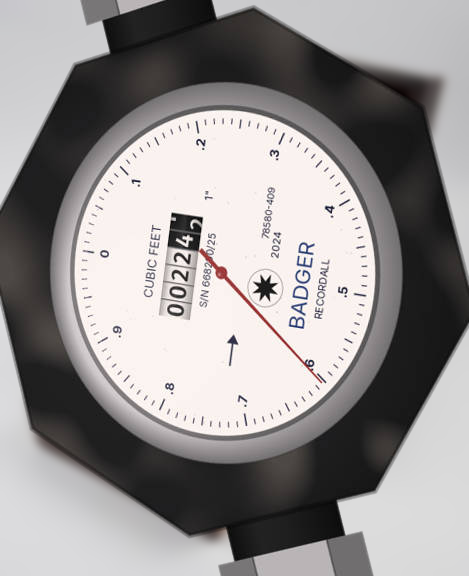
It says value=2241.60 unit=ft³
